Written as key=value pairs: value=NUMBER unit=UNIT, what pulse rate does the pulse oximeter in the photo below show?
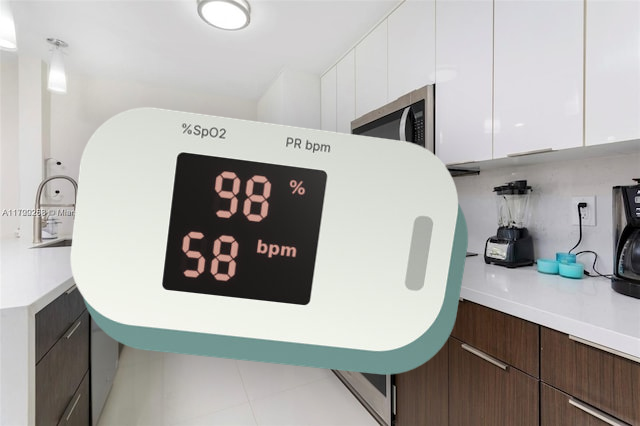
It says value=58 unit=bpm
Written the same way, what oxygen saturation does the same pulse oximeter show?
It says value=98 unit=%
